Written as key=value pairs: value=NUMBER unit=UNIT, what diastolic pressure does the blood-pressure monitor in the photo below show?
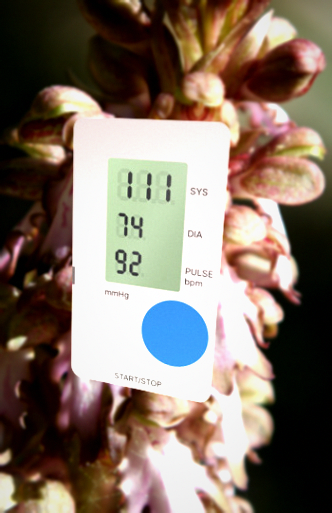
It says value=74 unit=mmHg
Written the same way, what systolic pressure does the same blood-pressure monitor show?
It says value=111 unit=mmHg
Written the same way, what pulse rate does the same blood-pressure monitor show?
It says value=92 unit=bpm
